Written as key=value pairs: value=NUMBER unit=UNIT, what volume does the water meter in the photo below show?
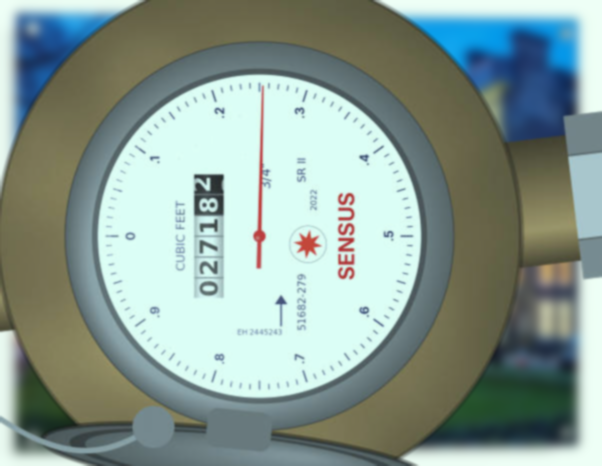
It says value=27182.25 unit=ft³
